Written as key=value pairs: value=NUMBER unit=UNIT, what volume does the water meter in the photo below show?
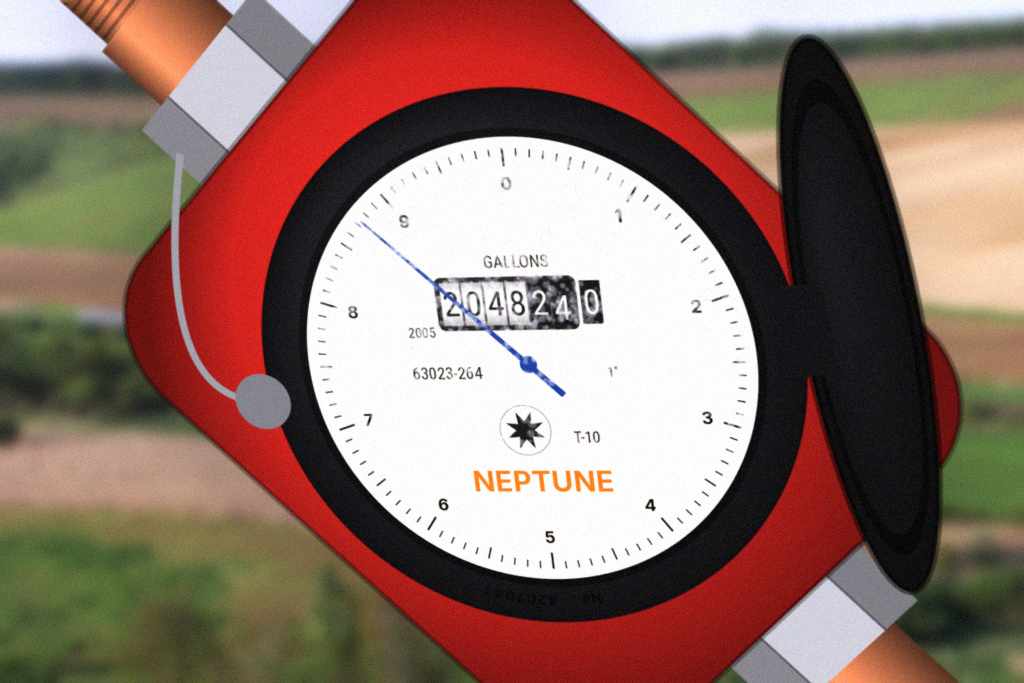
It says value=2048238.7 unit=gal
